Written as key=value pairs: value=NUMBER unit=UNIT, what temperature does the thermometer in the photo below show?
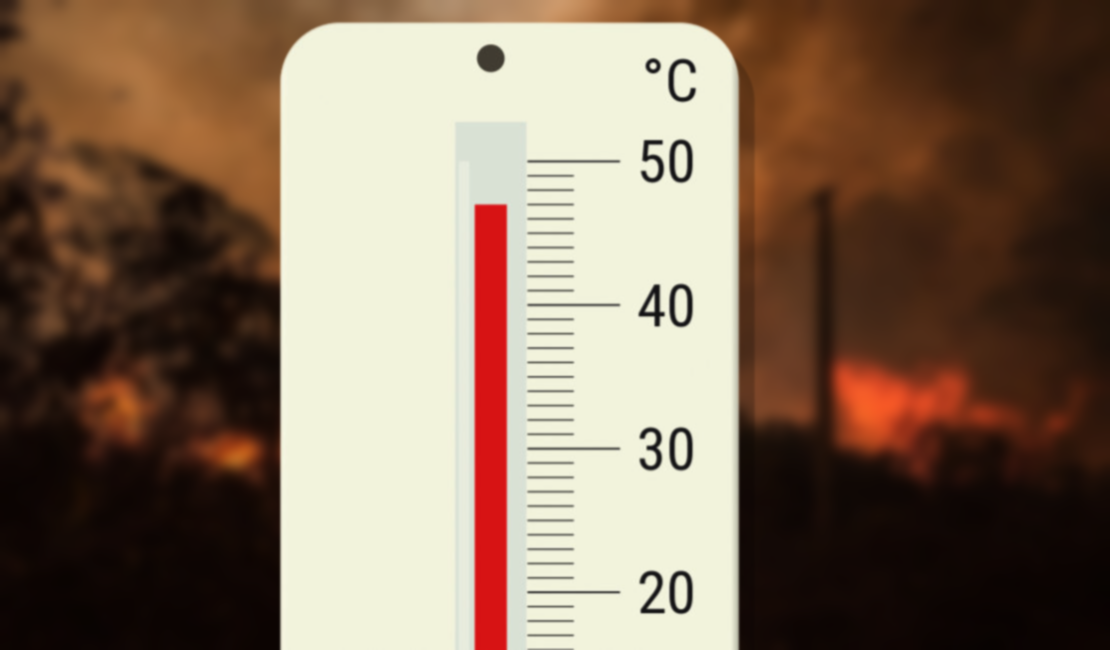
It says value=47 unit=°C
